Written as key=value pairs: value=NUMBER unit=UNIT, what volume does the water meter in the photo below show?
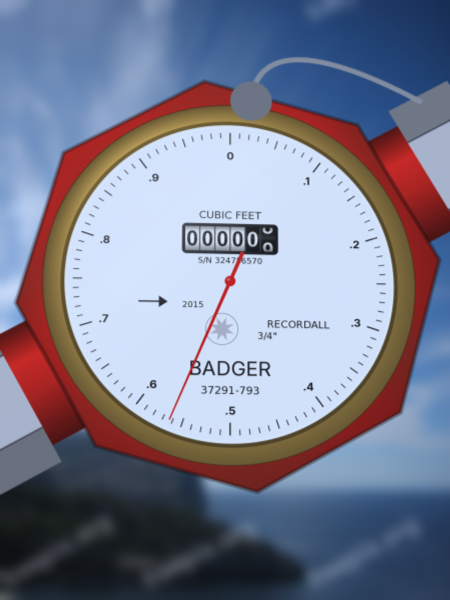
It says value=8.56 unit=ft³
